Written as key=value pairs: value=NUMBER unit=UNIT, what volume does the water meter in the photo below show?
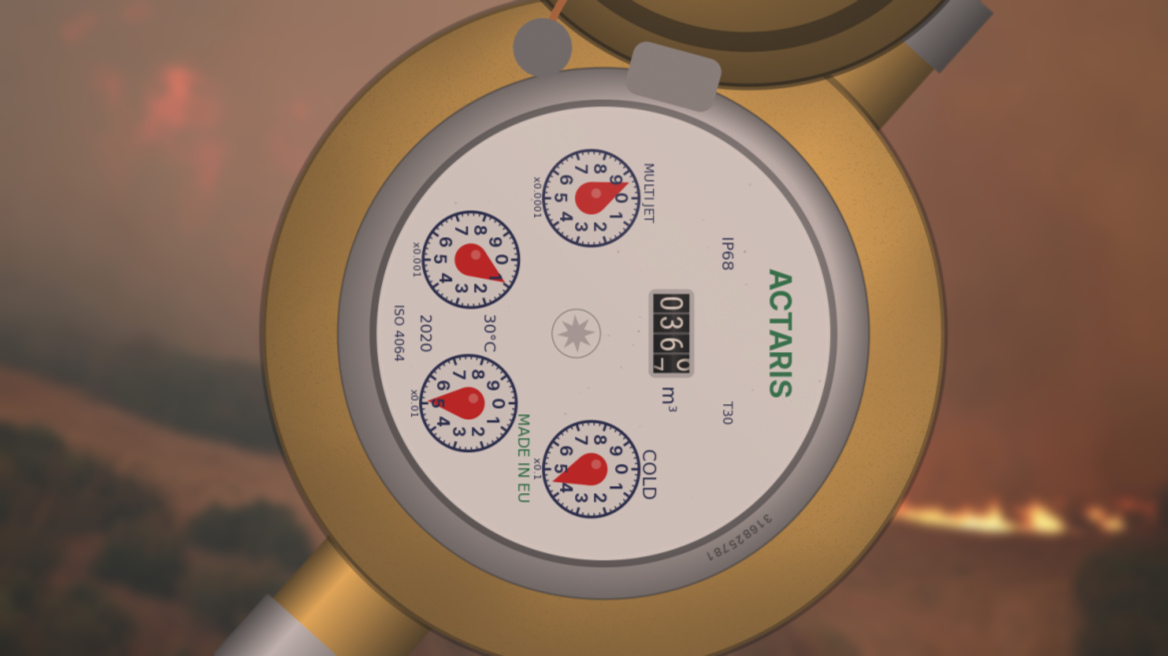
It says value=366.4509 unit=m³
